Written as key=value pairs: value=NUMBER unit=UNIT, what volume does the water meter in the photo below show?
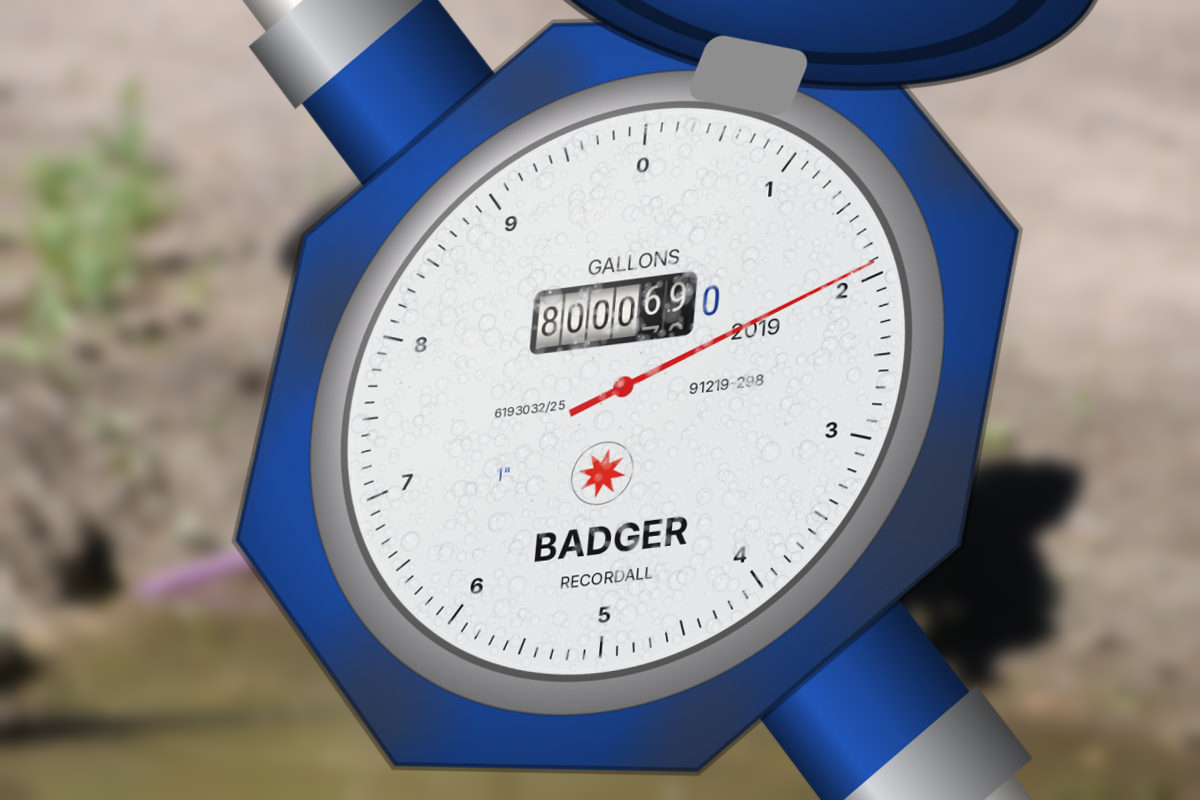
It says value=8000691.9 unit=gal
